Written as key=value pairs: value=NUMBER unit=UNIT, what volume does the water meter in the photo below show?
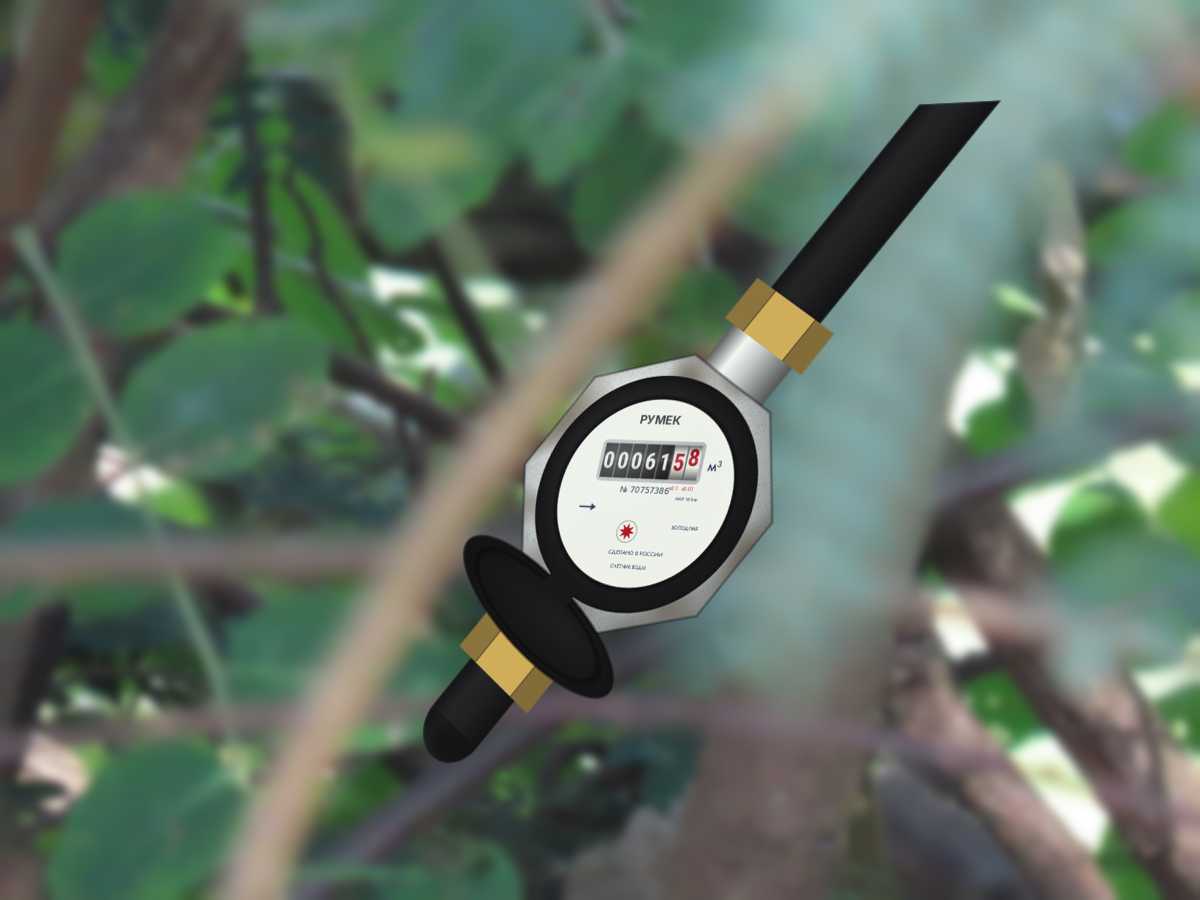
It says value=61.58 unit=m³
